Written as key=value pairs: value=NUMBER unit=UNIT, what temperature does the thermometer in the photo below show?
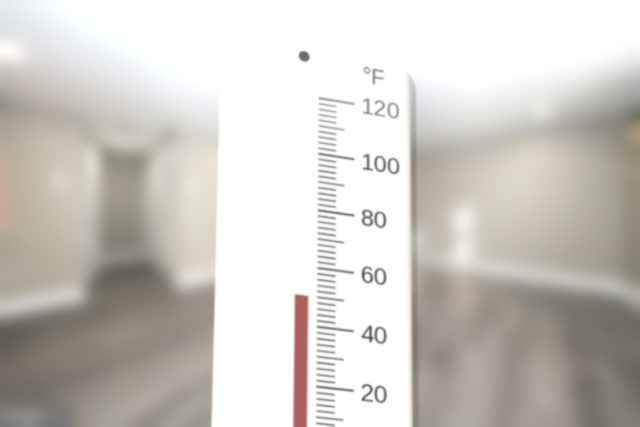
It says value=50 unit=°F
